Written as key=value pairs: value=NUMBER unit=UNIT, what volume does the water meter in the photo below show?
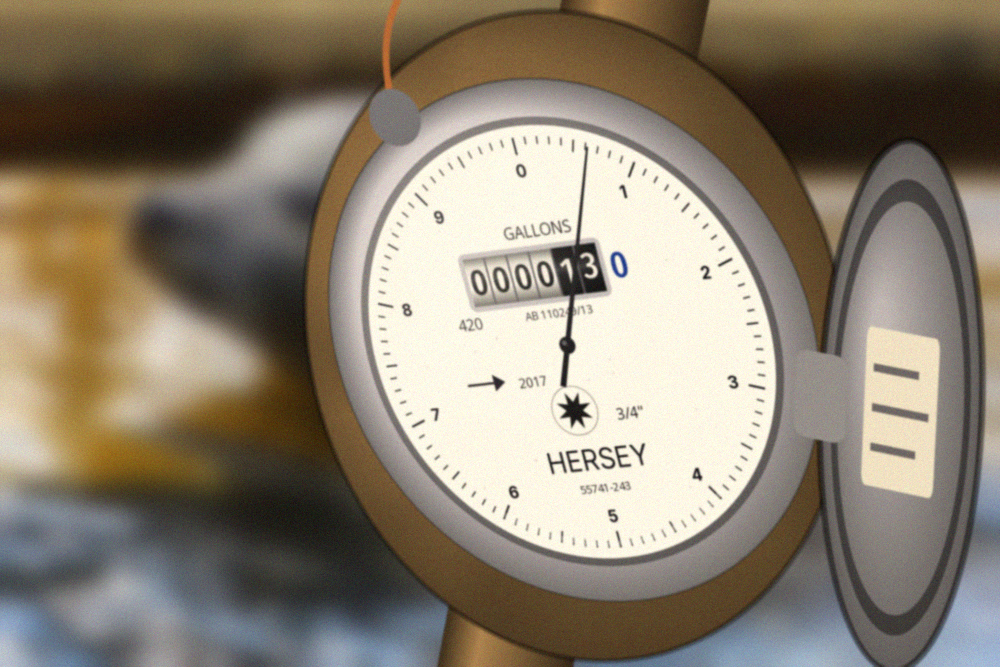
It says value=130.6 unit=gal
